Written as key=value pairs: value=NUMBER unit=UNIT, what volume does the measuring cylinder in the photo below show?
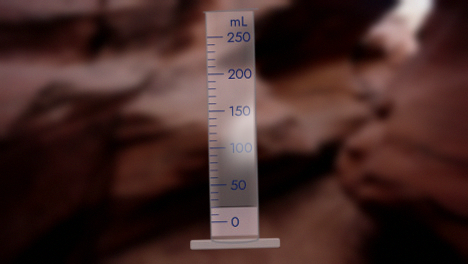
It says value=20 unit=mL
